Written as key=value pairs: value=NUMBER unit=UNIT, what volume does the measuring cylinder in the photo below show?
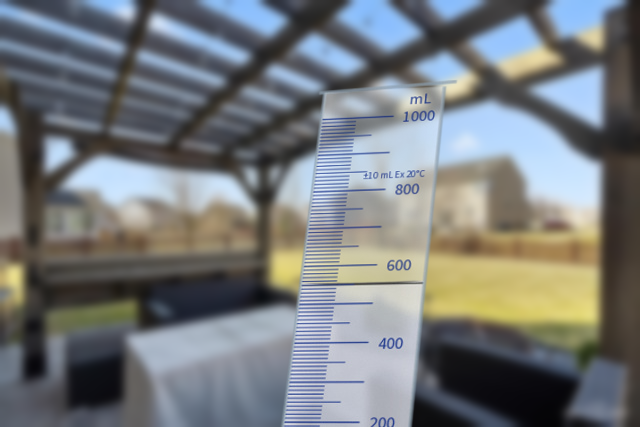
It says value=550 unit=mL
